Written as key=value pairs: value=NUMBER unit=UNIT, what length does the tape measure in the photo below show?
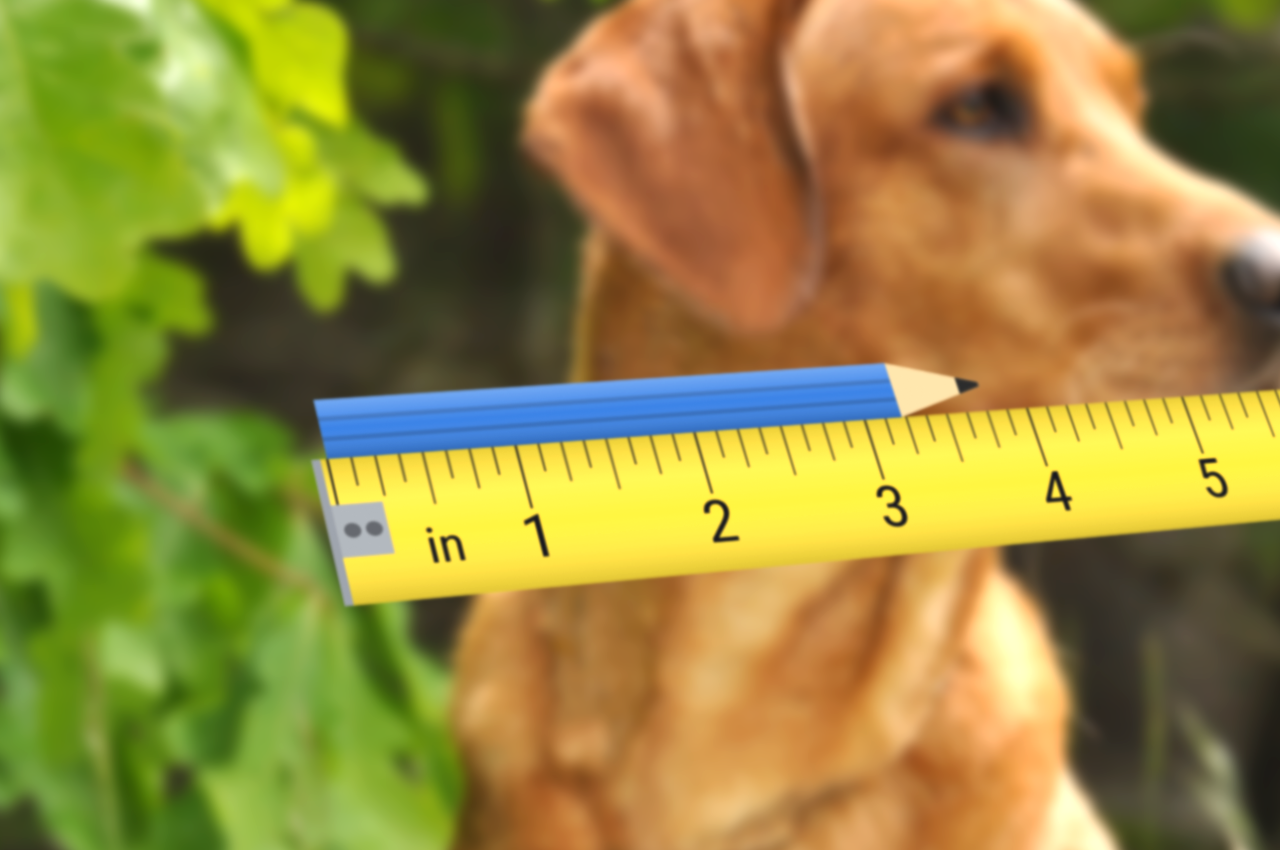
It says value=3.75 unit=in
